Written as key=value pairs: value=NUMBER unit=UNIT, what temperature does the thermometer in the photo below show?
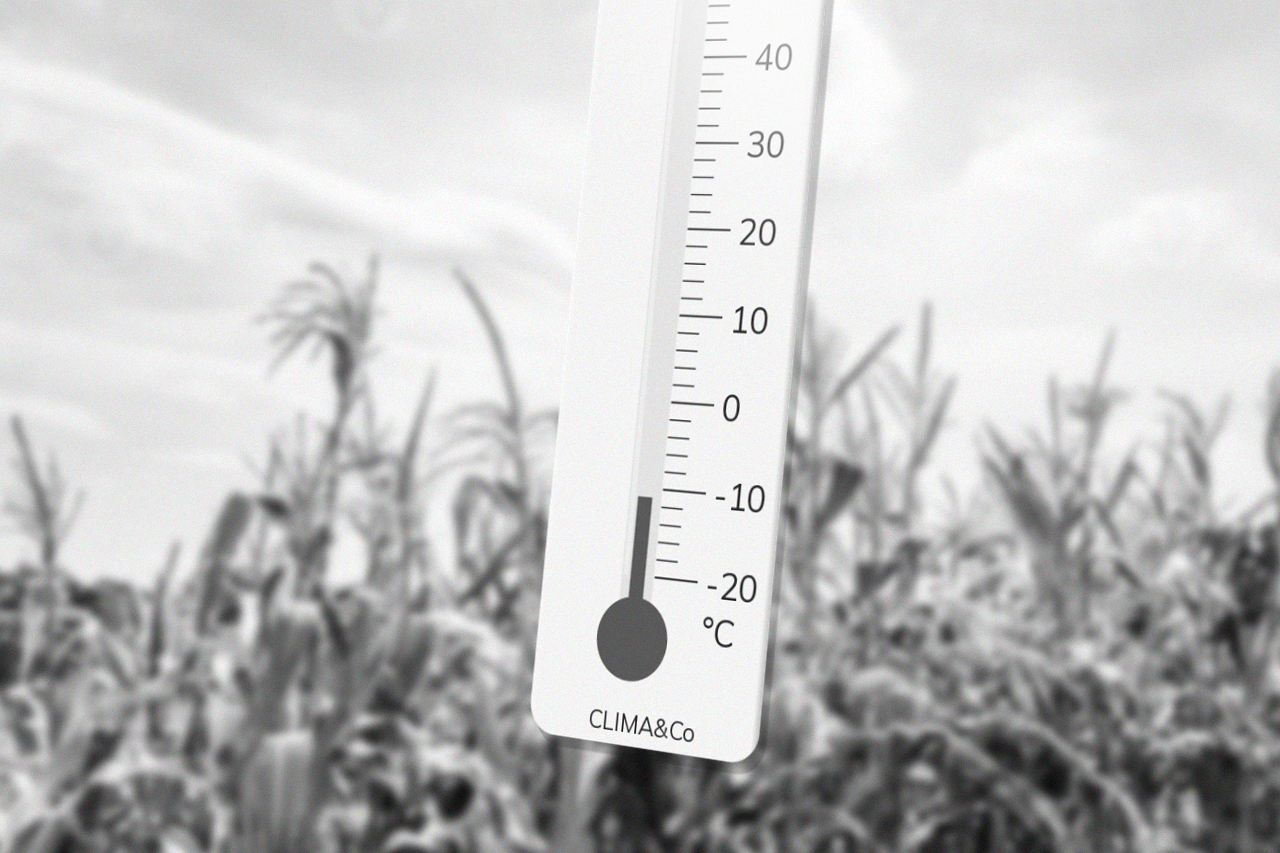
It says value=-11 unit=°C
